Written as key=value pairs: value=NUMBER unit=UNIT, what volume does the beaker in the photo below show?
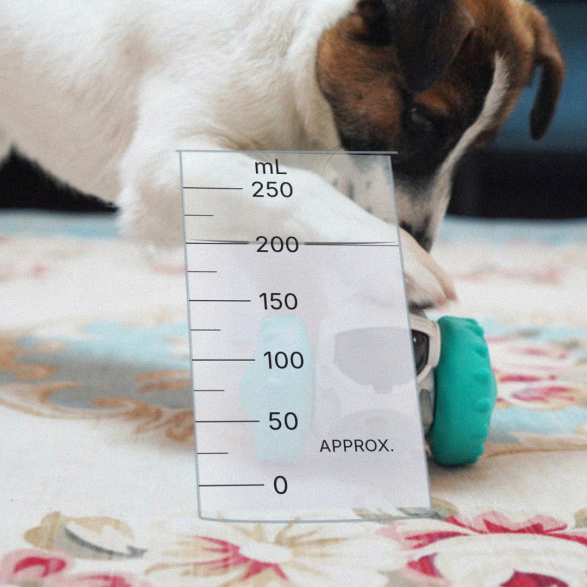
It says value=200 unit=mL
